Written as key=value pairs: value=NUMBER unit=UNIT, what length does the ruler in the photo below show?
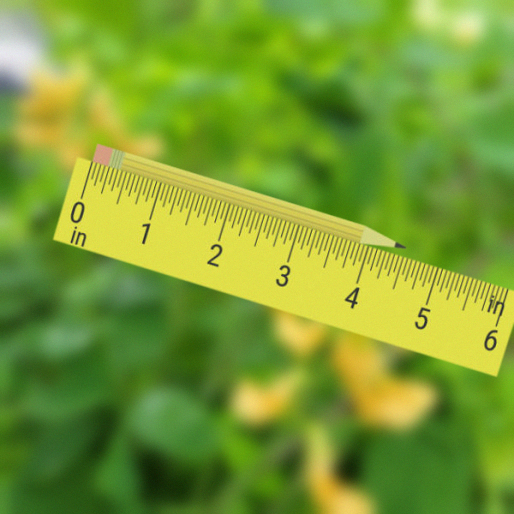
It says value=4.5 unit=in
